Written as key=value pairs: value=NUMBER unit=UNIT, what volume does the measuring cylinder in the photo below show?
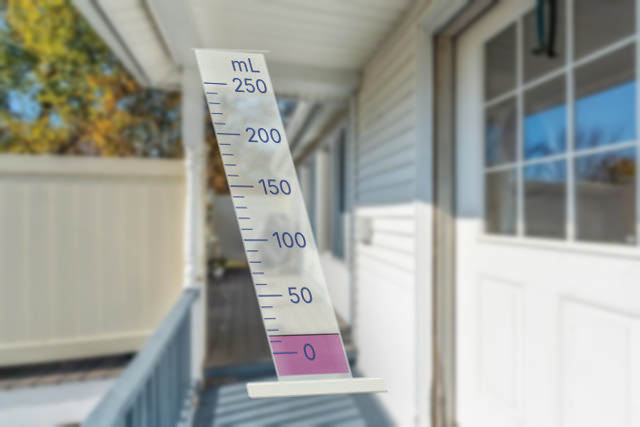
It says value=15 unit=mL
